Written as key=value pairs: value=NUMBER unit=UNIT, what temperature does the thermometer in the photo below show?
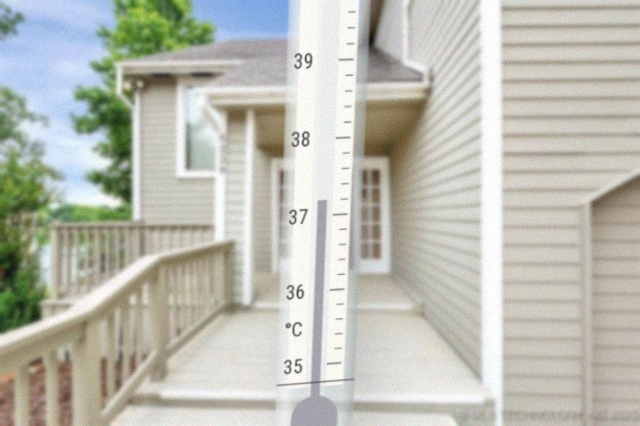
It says value=37.2 unit=°C
